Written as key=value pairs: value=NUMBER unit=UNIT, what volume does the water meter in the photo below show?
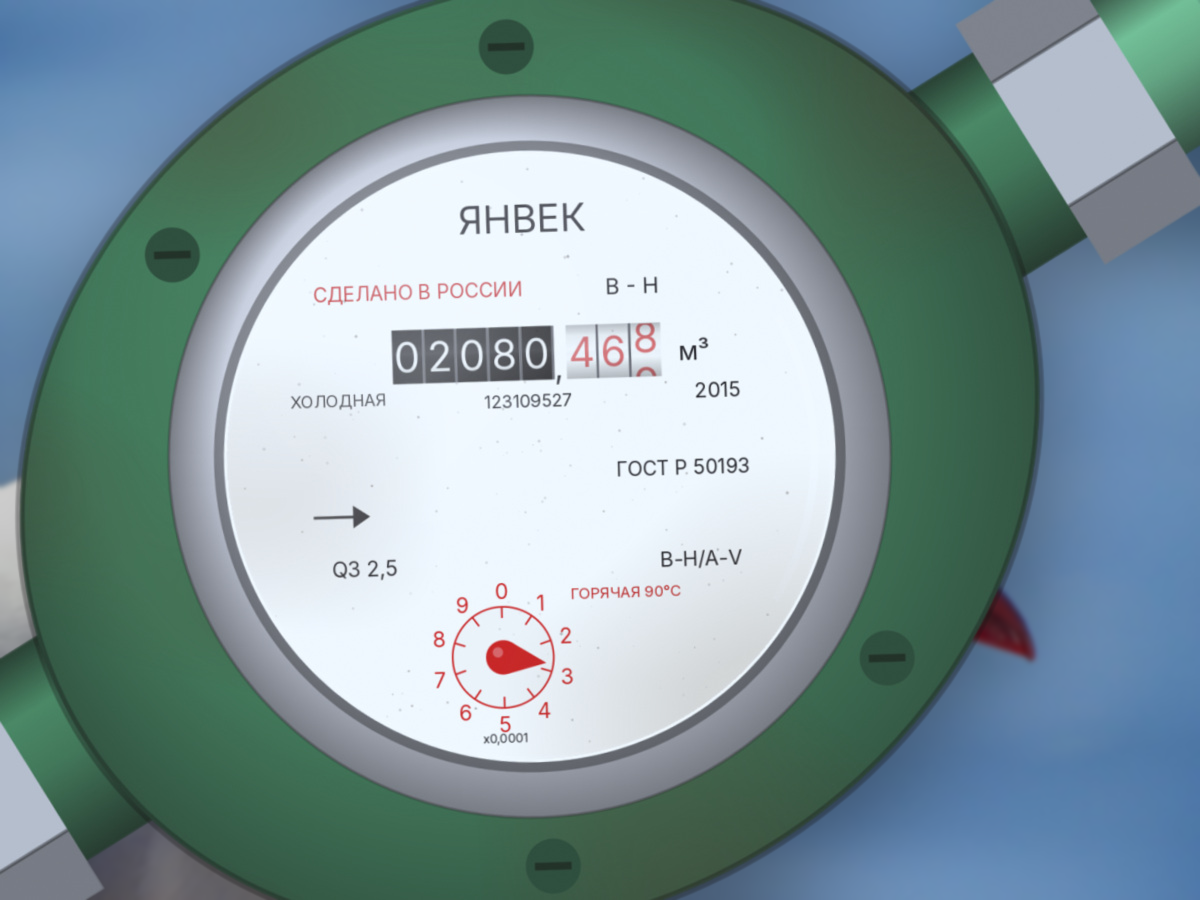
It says value=2080.4682 unit=m³
